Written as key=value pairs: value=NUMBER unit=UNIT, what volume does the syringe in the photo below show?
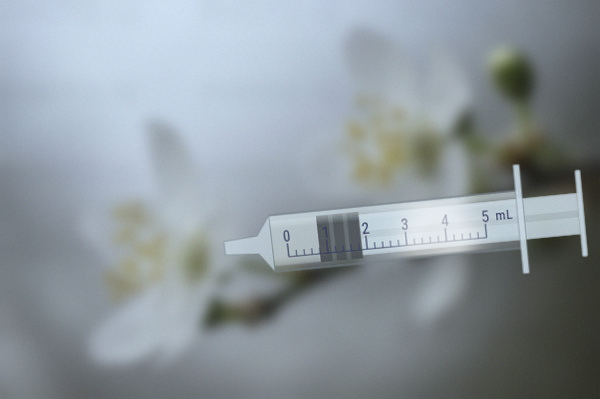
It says value=0.8 unit=mL
